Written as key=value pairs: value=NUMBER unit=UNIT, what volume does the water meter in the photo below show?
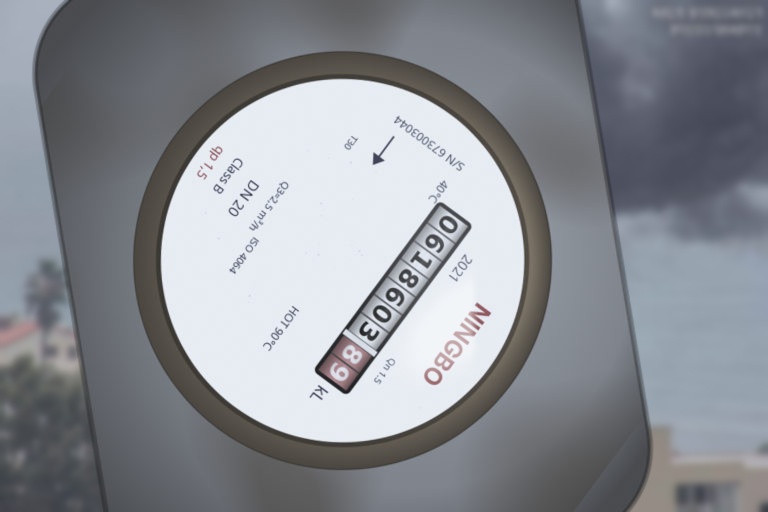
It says value=618603.89 unit=kL
